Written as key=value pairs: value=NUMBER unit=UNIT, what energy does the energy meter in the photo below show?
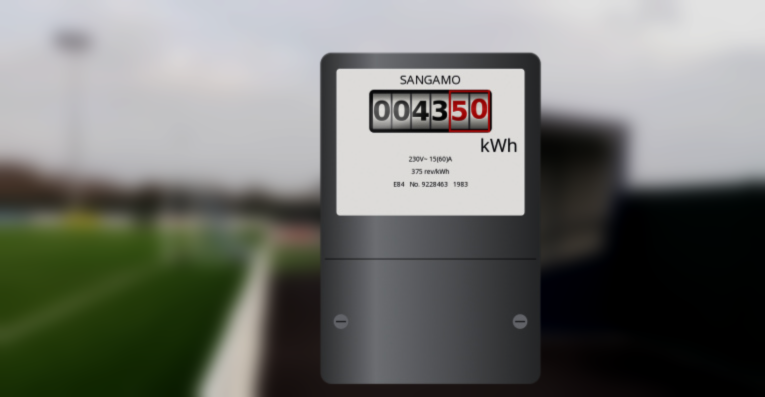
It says value=43.50 unit=kWh
